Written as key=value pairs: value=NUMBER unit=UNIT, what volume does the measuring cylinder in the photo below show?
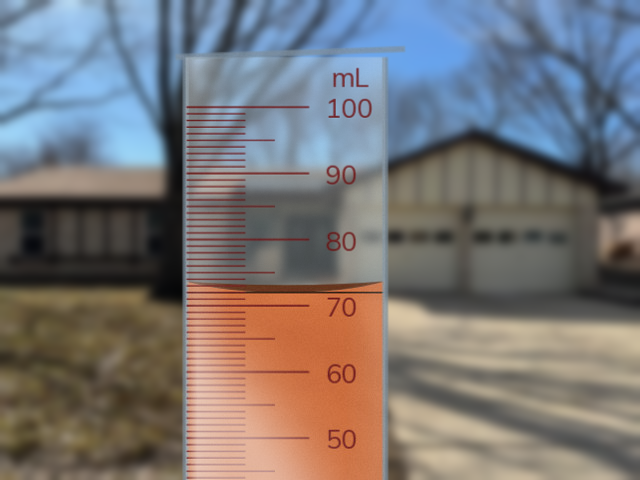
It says value=72 unit=mL
